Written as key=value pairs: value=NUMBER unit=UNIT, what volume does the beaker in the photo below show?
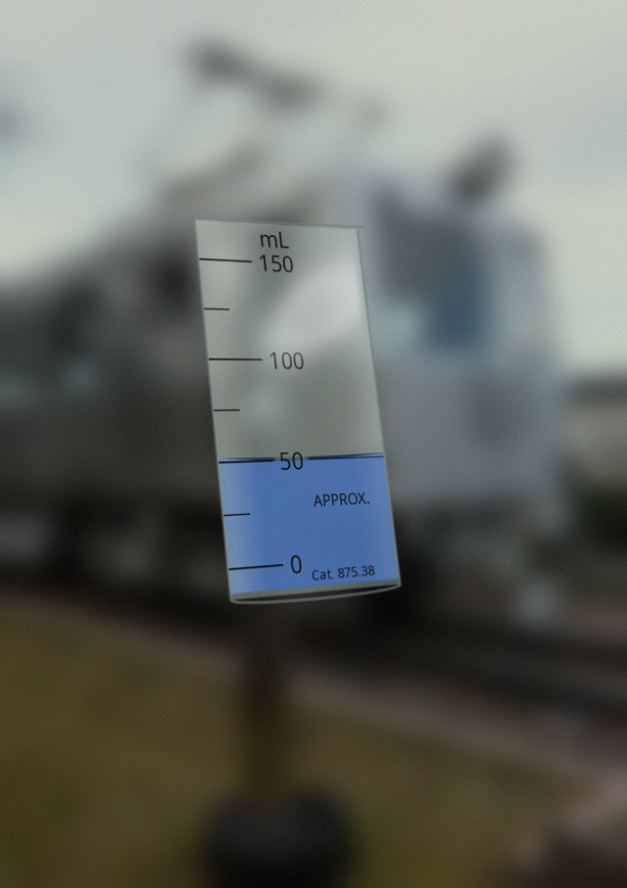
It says value=50 unit=mL
